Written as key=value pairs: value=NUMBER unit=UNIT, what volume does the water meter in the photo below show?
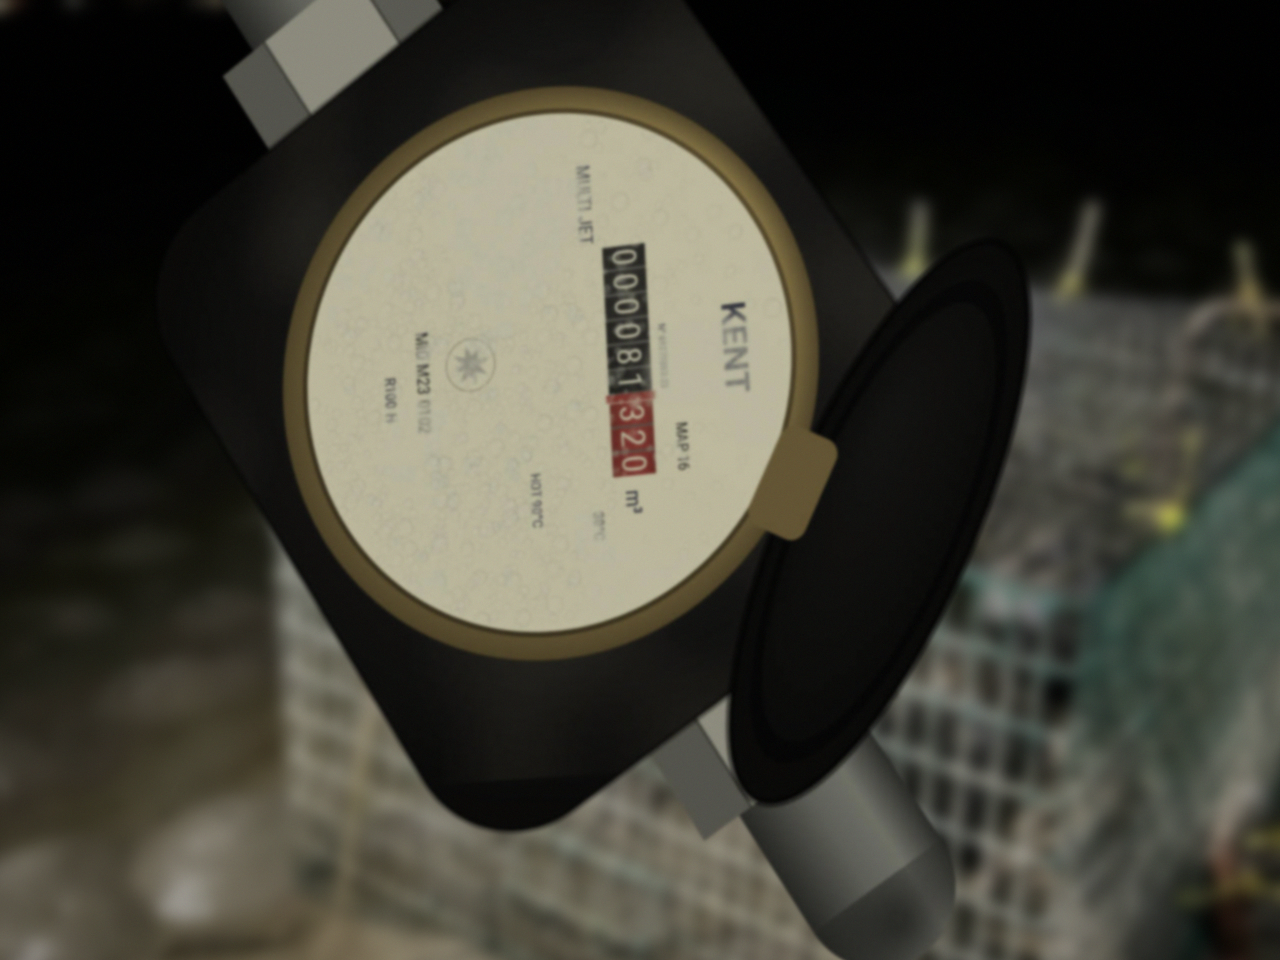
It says value=81.320 unit=m³
